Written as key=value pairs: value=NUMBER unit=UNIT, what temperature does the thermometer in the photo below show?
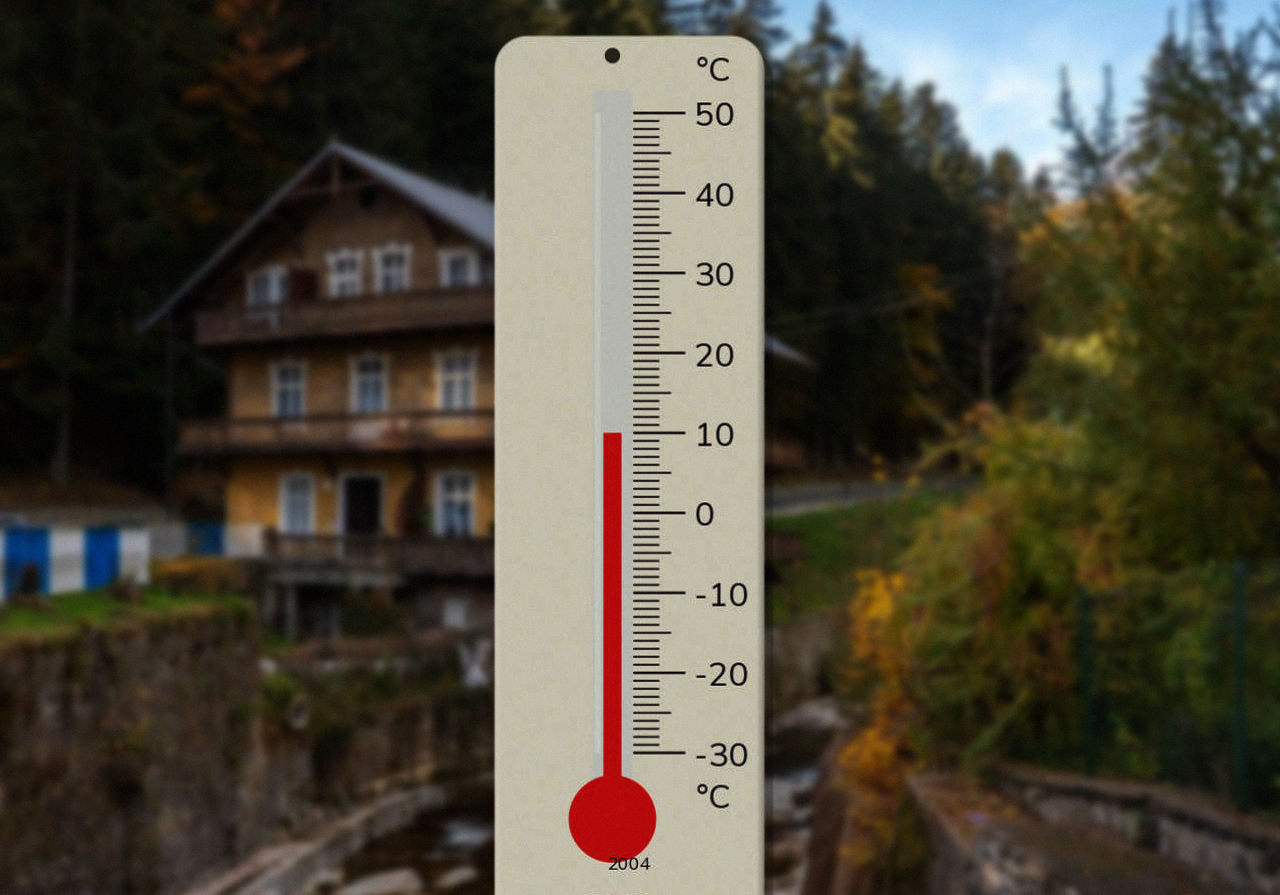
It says value=10 unit=°C
